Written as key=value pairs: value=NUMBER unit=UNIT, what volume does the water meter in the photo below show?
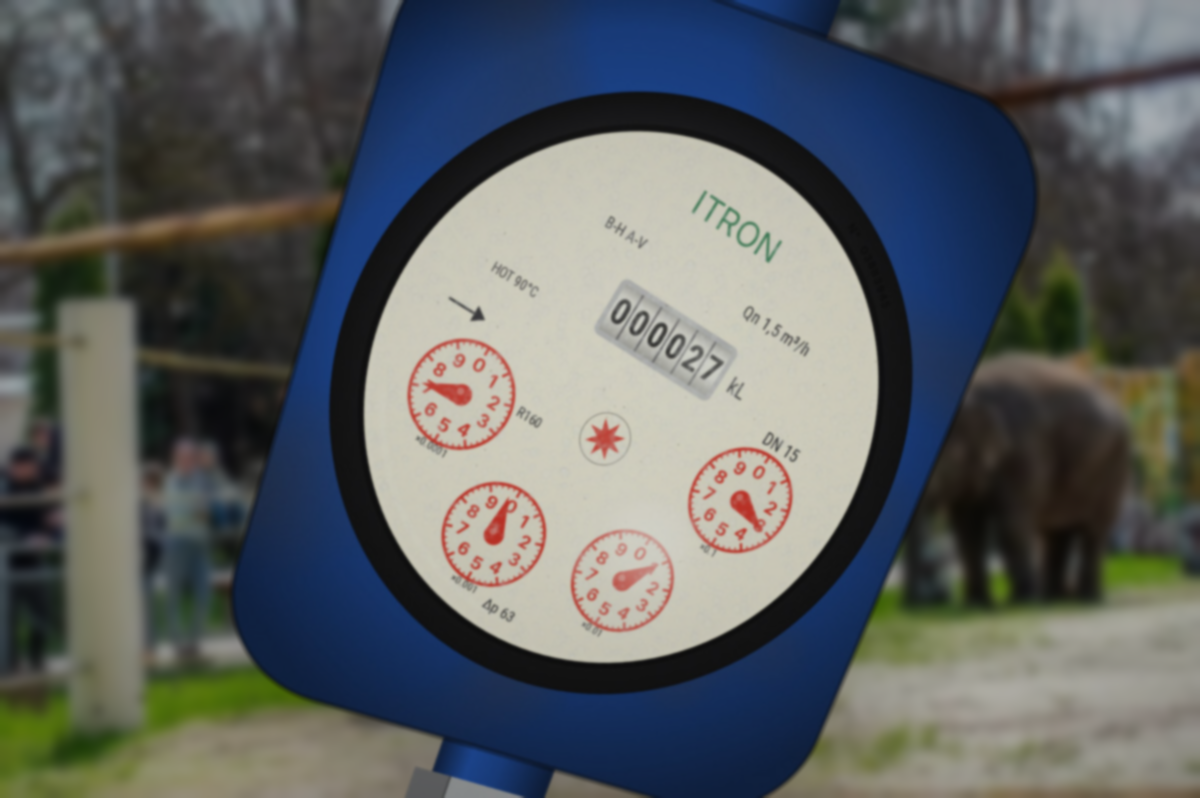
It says value=27.3097 unit=kL
